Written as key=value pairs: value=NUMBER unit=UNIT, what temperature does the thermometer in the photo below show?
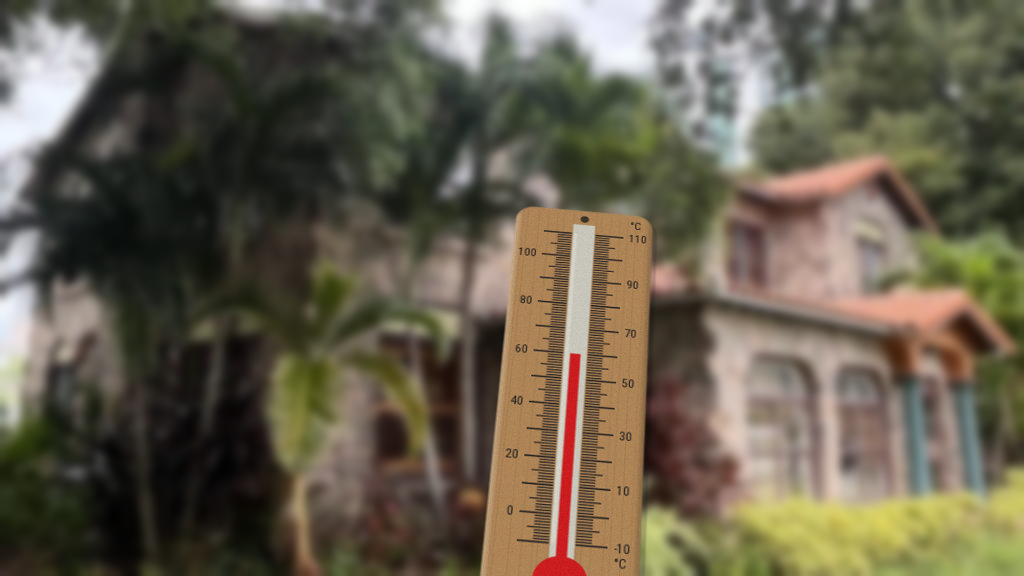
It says value=60 unit=°C
